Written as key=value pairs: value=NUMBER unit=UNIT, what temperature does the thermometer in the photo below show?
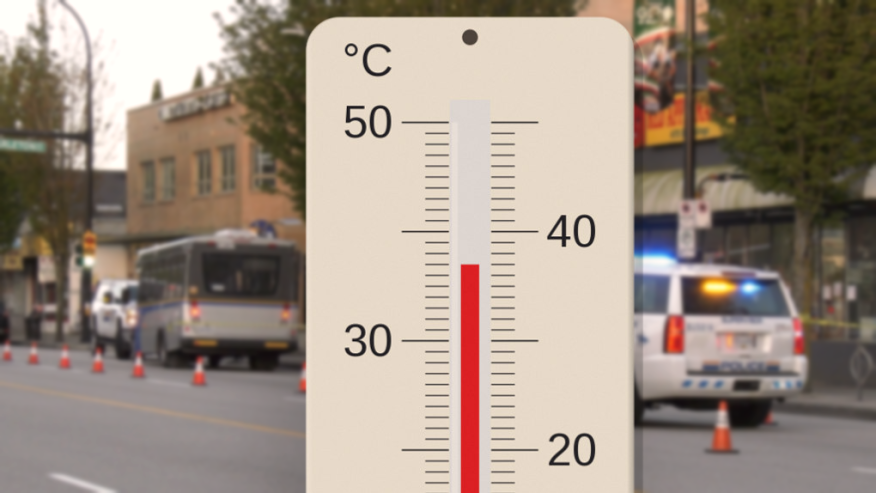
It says value=37 unit=°C
